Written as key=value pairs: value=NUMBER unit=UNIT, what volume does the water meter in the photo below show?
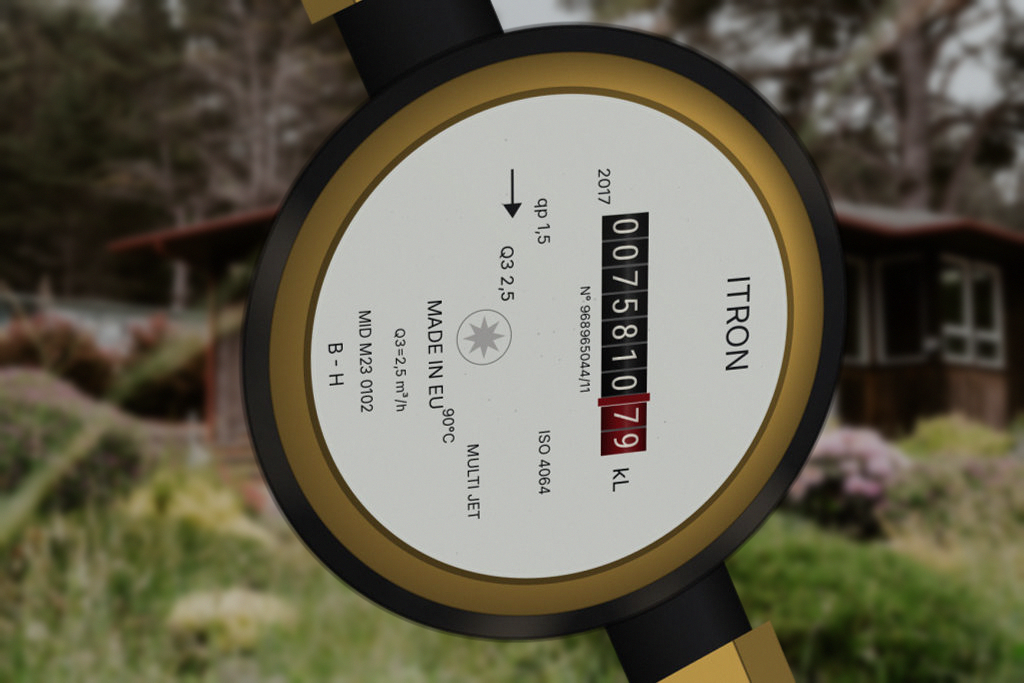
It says value=75810.79 unit=kL
